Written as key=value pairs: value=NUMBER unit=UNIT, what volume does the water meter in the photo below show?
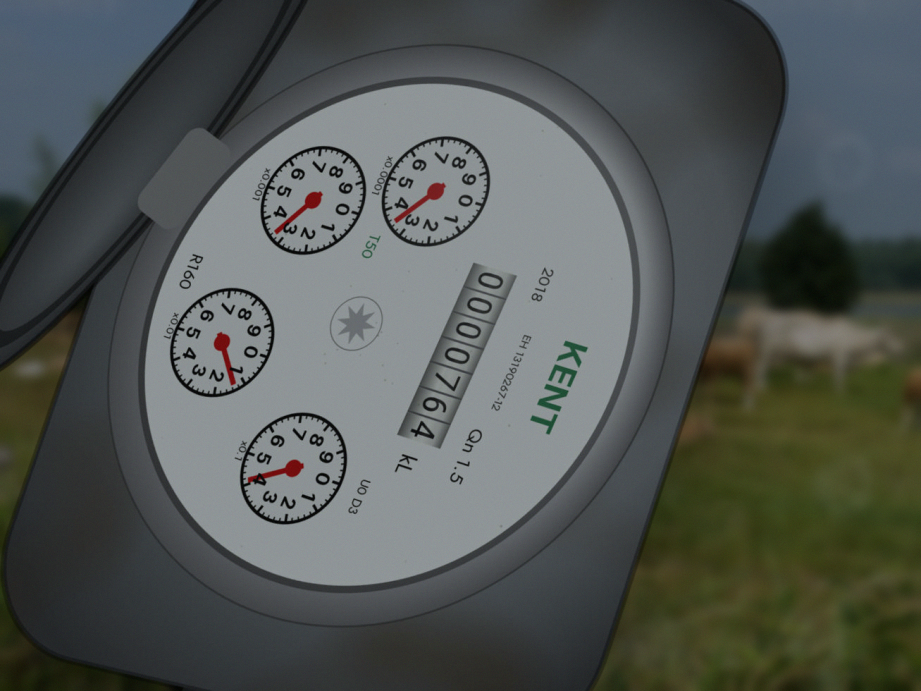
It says value=764.4133 unit=kL
